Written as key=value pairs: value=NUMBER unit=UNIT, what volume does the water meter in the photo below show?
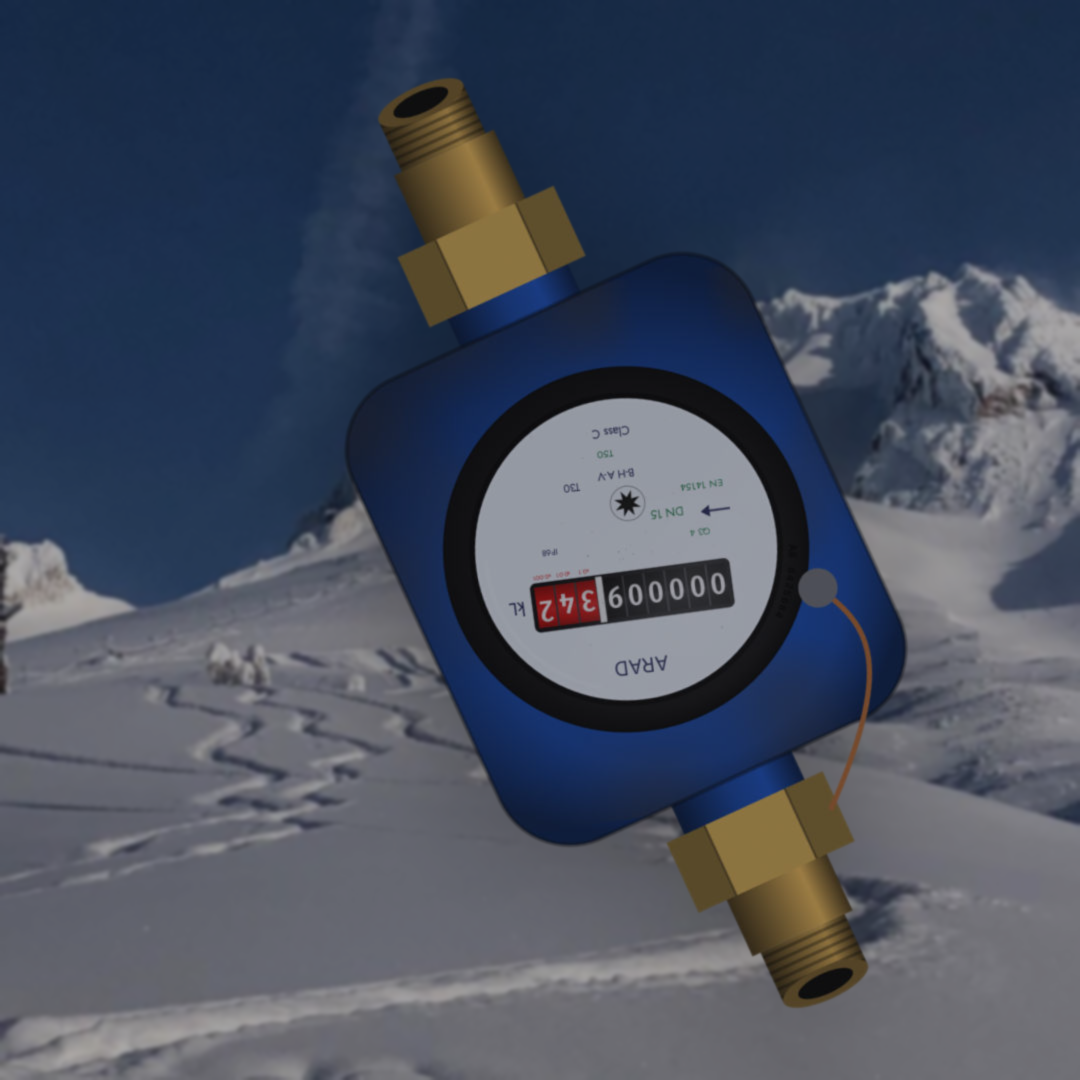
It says value=9.342 unit=kL
